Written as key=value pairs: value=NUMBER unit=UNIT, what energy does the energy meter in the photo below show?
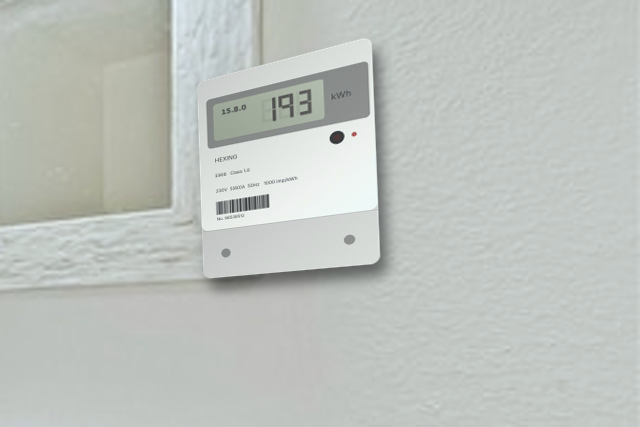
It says value=193 unit=kWh
